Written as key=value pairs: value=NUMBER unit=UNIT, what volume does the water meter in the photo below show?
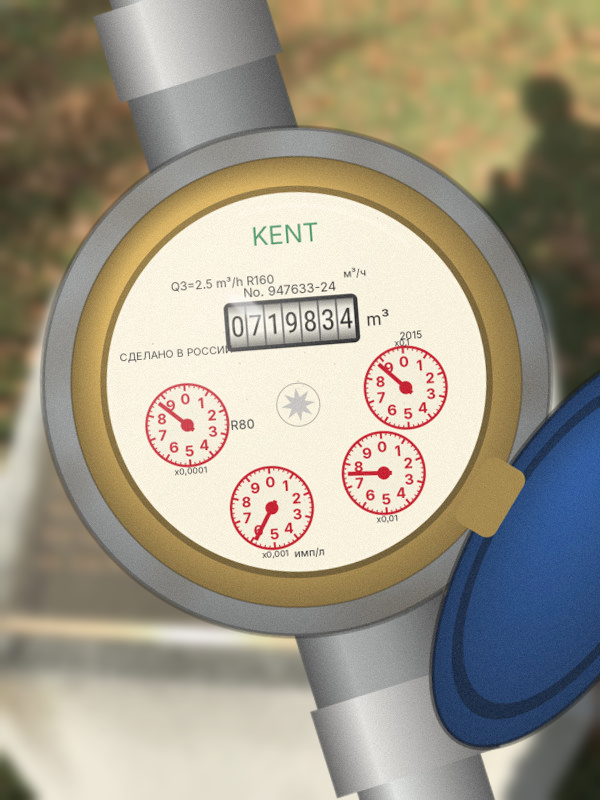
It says value=719834.8758 unit=m³
